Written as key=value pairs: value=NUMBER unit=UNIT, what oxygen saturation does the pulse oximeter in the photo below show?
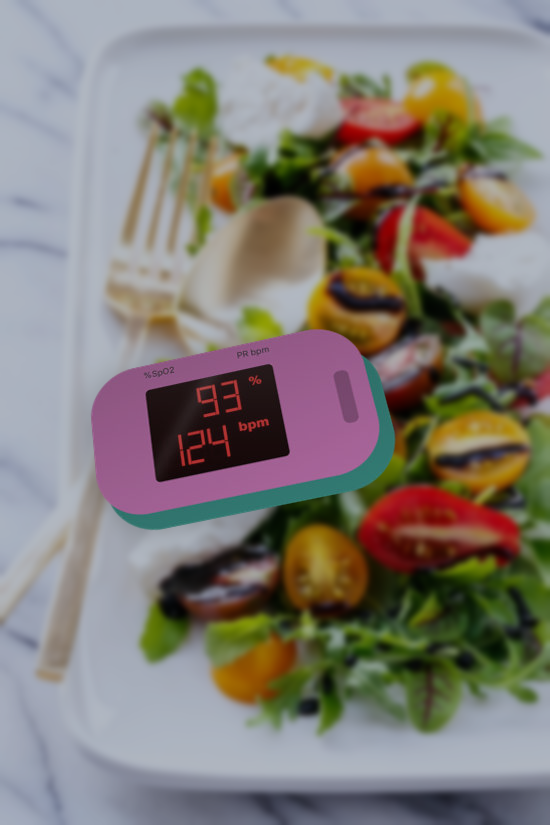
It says value=93 unit=%
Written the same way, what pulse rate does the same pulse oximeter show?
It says value=124 unit=bpm
